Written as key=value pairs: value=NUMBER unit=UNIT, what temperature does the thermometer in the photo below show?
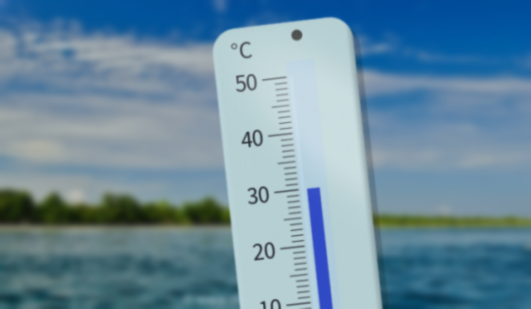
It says value=30 unit=°C
